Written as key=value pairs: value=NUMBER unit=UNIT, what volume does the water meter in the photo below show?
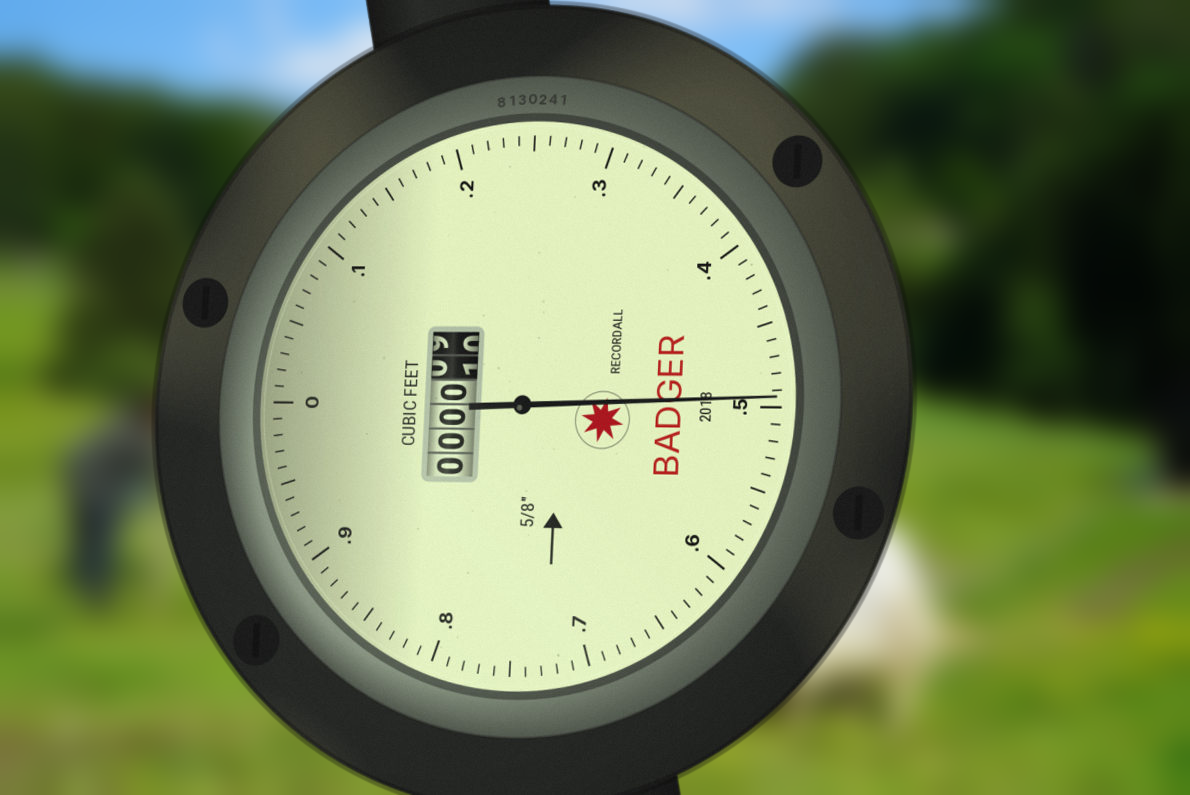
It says value=9.49 unit=ft³
